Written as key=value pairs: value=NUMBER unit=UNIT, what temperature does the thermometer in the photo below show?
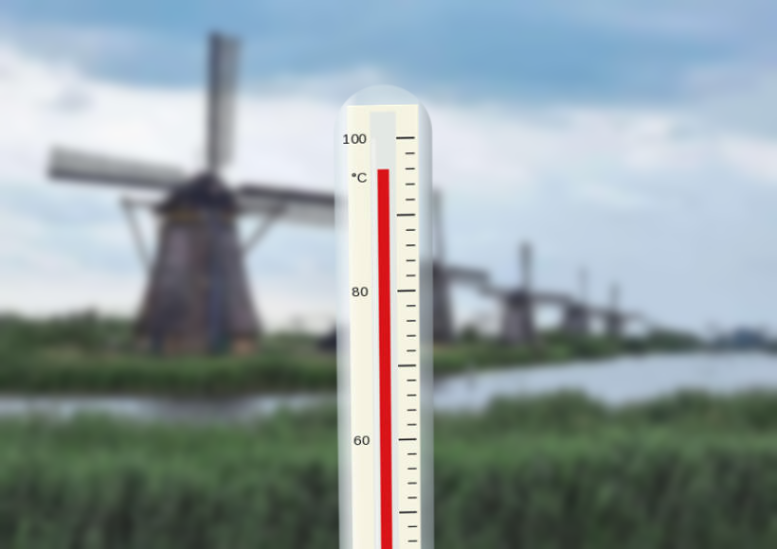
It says value=96 unit=°C
